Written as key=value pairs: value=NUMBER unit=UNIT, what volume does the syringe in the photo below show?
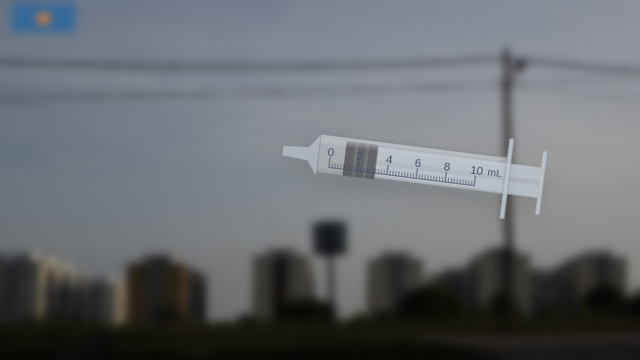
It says value=1 unit=mL
